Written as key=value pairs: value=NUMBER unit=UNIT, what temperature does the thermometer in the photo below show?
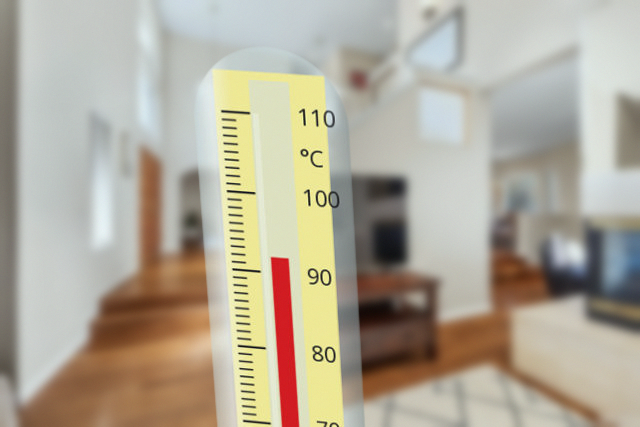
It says value=92 unit=°C
